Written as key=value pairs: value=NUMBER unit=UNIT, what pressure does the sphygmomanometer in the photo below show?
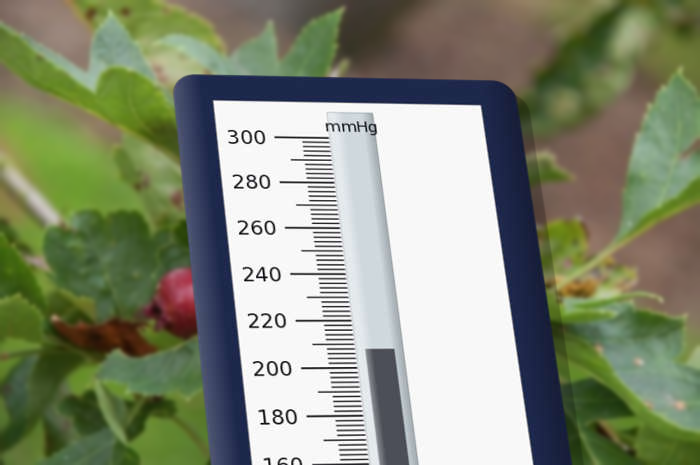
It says value=208 unit=mmHg
